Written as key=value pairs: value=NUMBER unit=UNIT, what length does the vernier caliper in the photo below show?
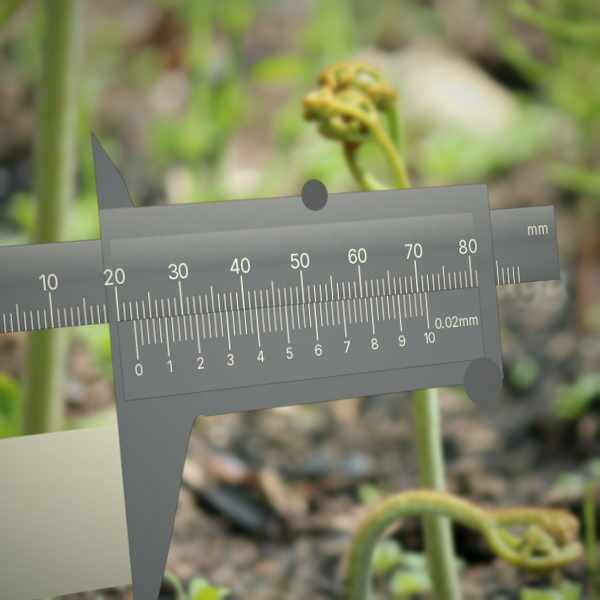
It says value=22.4 unit=mm
